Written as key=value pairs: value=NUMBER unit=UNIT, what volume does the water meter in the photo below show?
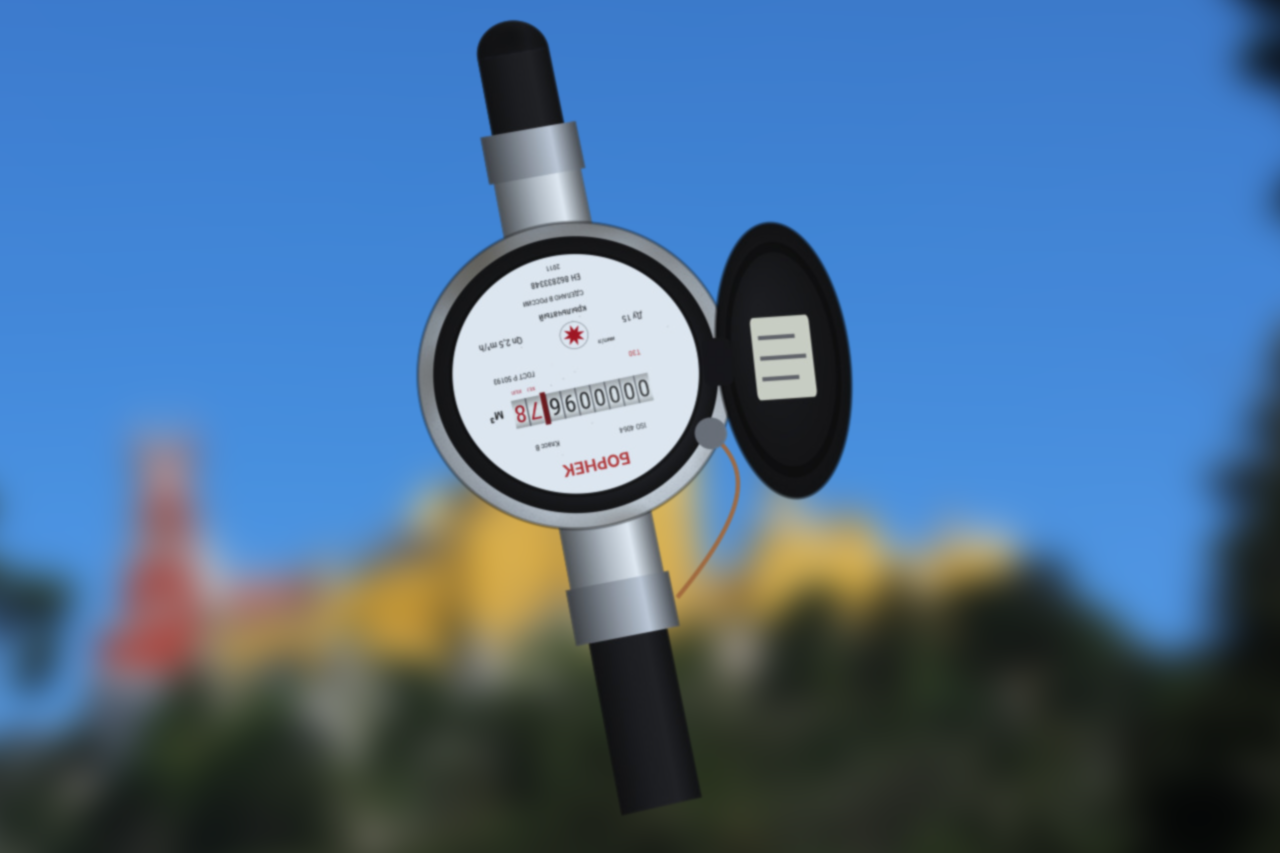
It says value=96.78 unit=m³
